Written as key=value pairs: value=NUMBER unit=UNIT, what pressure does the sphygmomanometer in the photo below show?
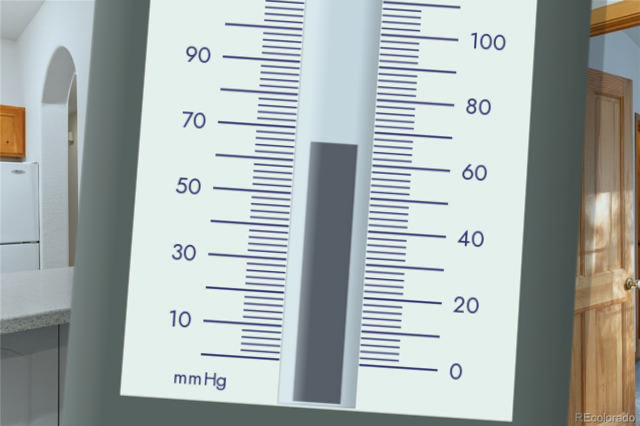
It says value=66 unit=mmHg
